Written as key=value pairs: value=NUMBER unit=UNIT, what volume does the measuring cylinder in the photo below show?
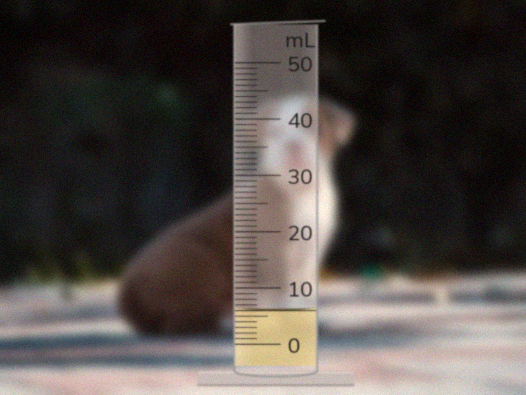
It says value=6 unit=mL
